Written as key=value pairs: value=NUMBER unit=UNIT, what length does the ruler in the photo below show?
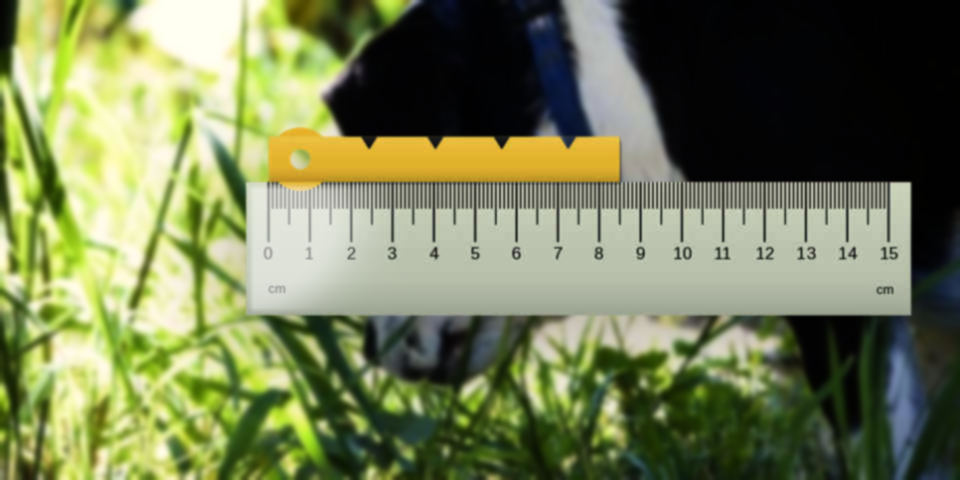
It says value=8.5 unit=cm
